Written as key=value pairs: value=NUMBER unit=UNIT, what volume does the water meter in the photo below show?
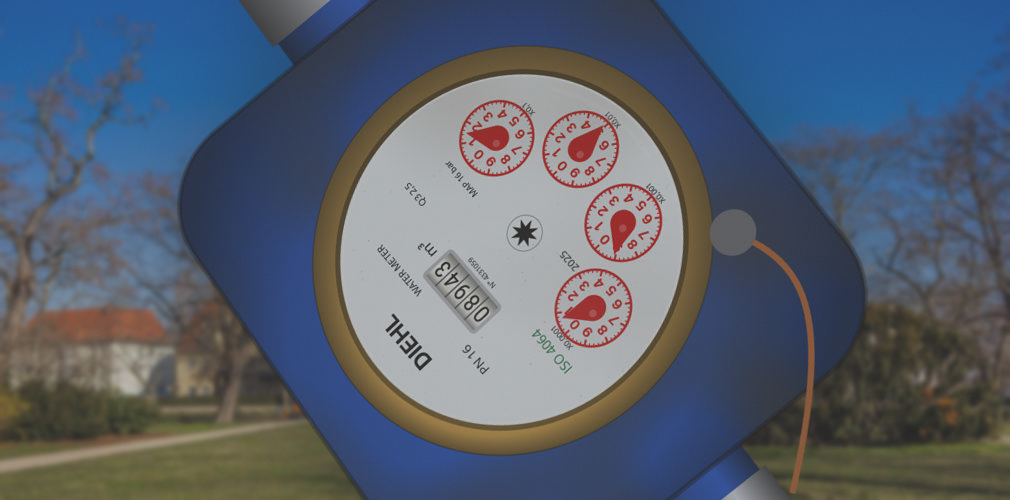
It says value=8943.1490 unit=m³
